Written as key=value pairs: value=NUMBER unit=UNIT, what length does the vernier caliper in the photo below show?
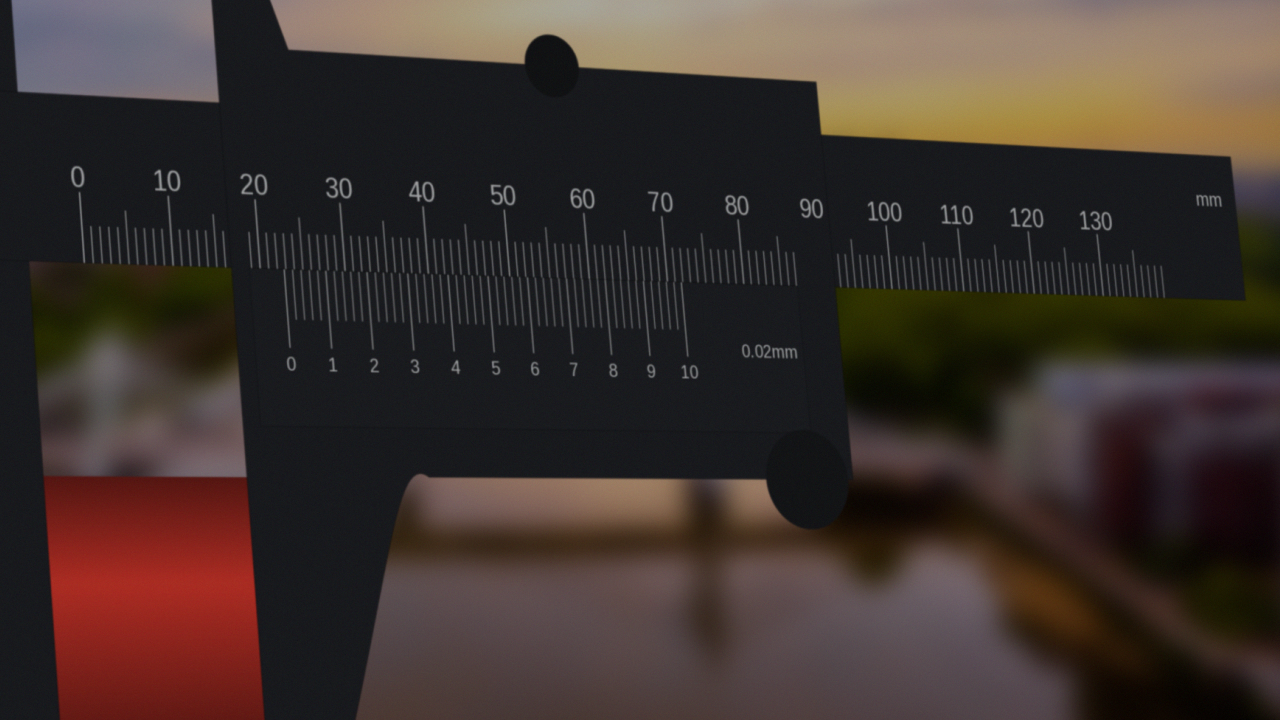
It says value=22.8 unit=mm
